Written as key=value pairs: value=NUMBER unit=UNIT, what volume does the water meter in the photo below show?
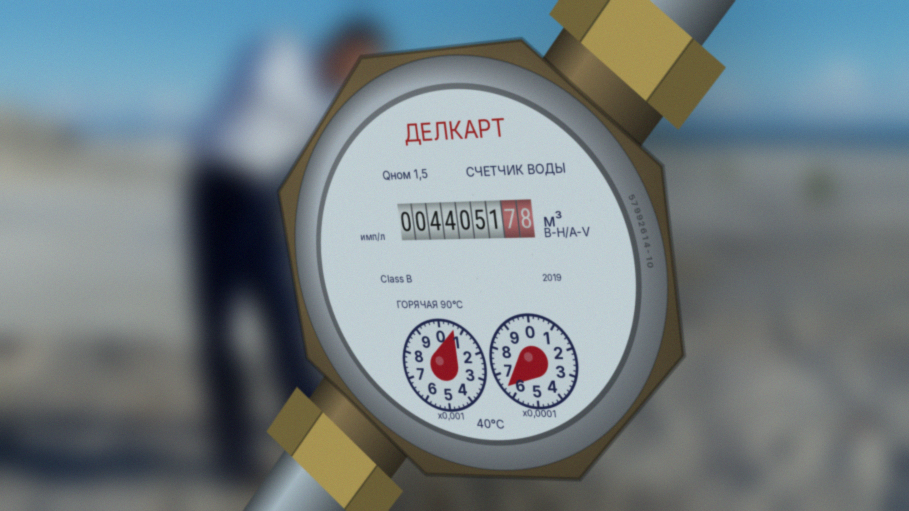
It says value=44051.7806 unit=m³
